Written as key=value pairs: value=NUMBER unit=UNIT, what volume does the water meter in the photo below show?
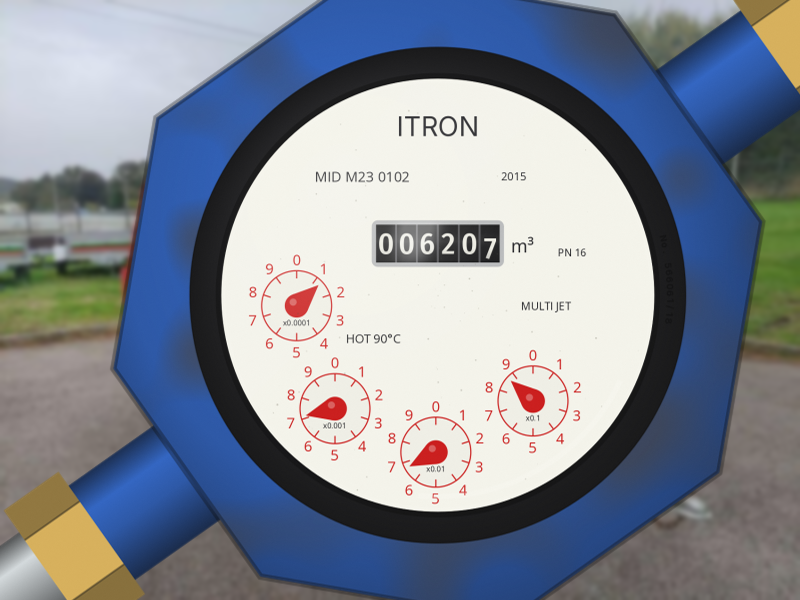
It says value=6206.8671 unit=m³
